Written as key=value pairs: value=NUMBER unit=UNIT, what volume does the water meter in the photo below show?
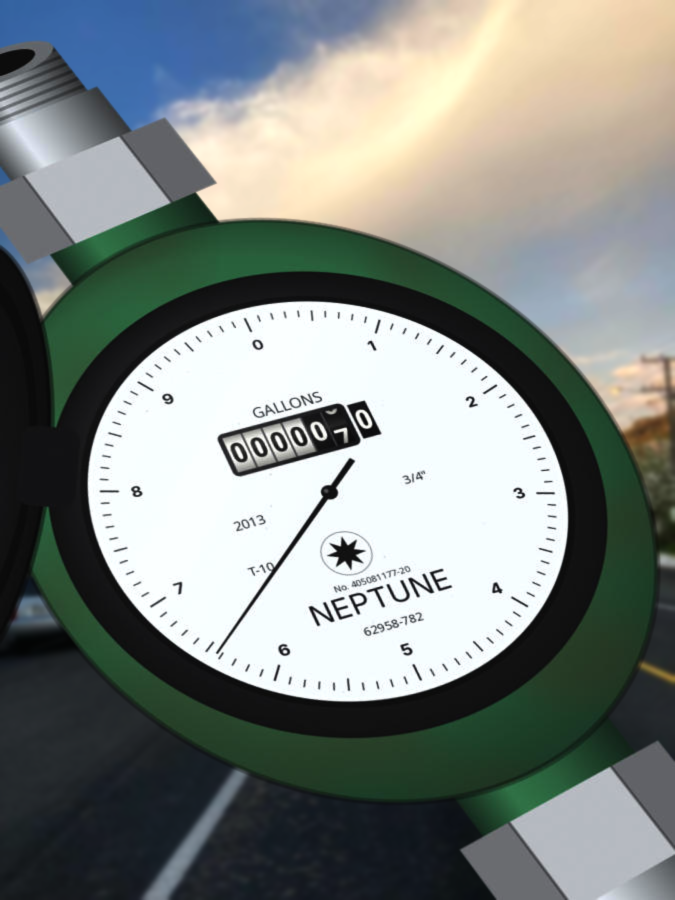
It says value=66.4 unit=gal
